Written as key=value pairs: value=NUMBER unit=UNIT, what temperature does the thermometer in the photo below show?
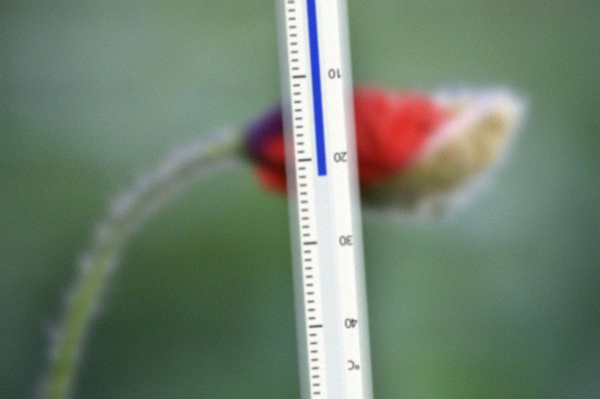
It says value=22 unit=°C
